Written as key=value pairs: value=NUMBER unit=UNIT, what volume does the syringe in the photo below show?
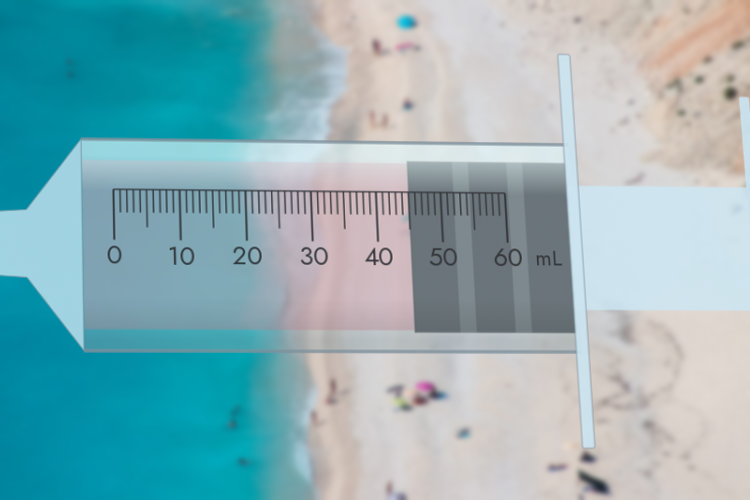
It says value=45 unit=mL
